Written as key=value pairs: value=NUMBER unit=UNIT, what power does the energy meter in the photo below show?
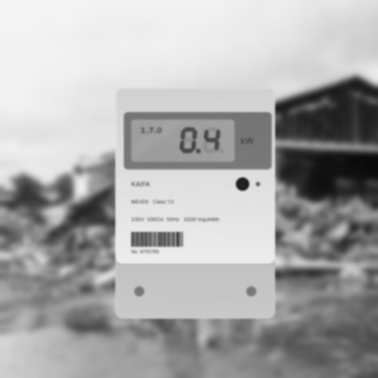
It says value=0.4 unit=kW
